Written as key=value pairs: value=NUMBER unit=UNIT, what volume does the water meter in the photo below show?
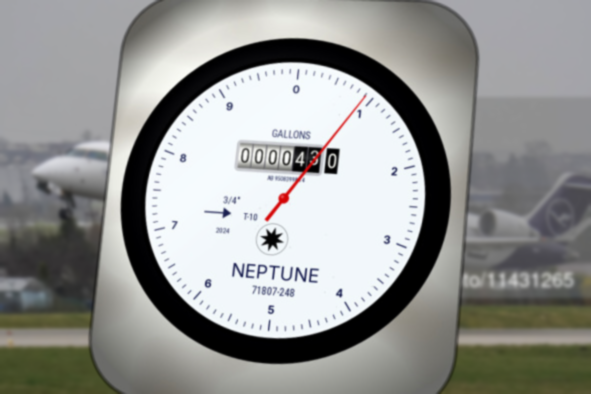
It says value=430.9 unit=gal
